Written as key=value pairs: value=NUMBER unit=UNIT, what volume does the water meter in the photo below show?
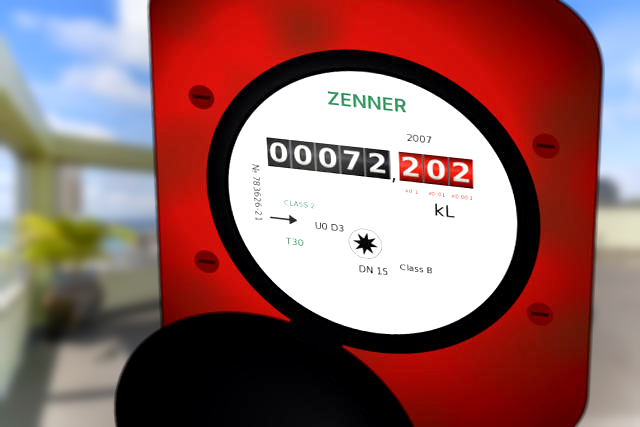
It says value=72.202 unit=kL
